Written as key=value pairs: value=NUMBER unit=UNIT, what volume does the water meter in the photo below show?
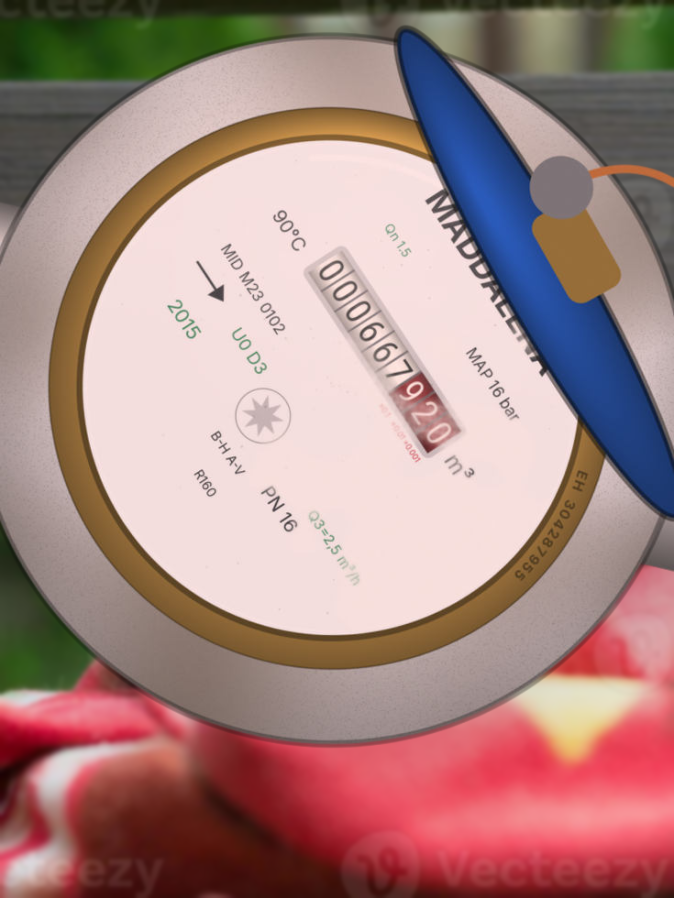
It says value=667.920 unit=m³
